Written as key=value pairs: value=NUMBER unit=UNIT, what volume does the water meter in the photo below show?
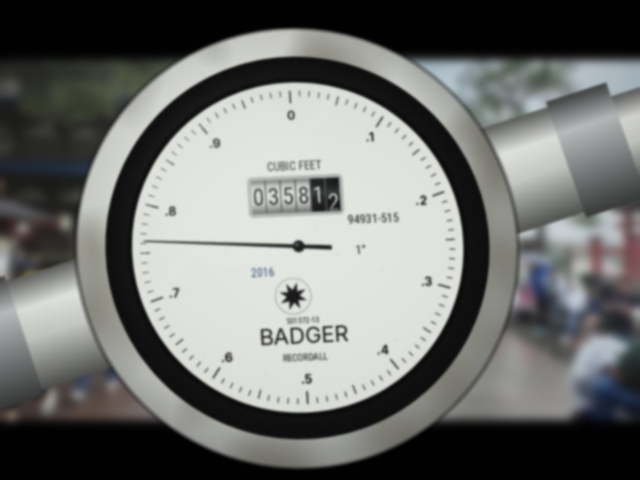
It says value=35811.76 unit=ft³
